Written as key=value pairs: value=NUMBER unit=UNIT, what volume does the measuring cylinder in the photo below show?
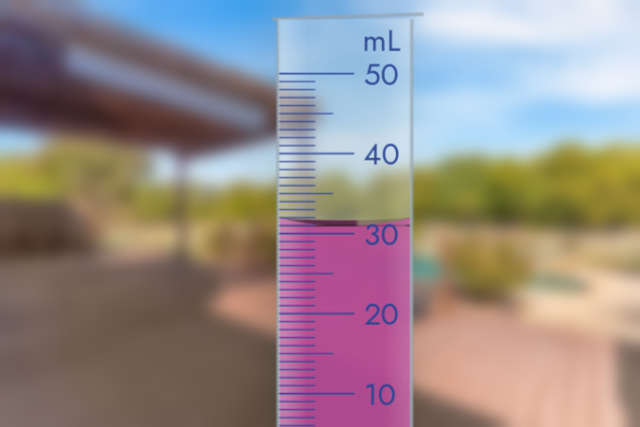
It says value=31 unit=mL
